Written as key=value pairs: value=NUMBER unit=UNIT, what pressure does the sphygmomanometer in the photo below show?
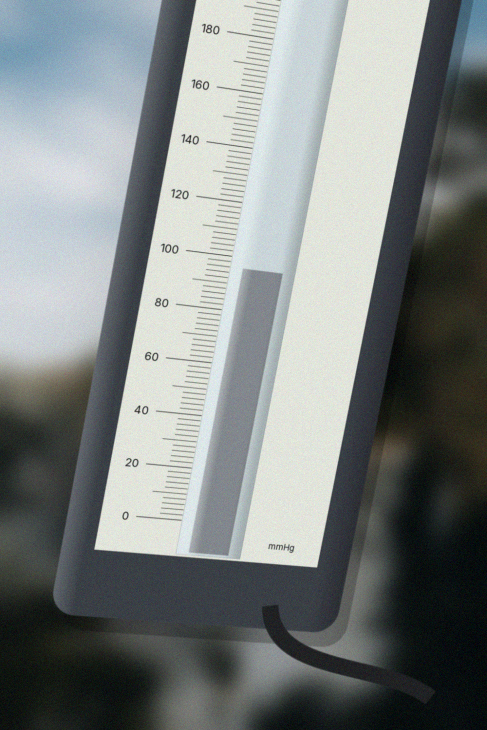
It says value=96 unit=mmHg
